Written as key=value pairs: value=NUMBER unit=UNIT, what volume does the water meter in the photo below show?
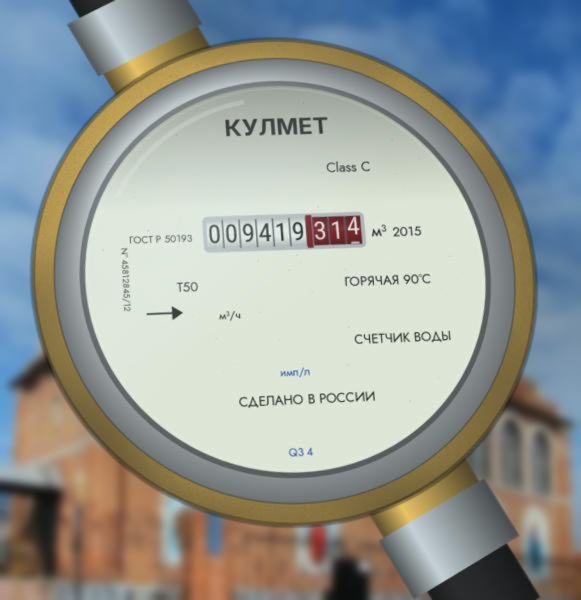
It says value=9419.314 unit=m³
